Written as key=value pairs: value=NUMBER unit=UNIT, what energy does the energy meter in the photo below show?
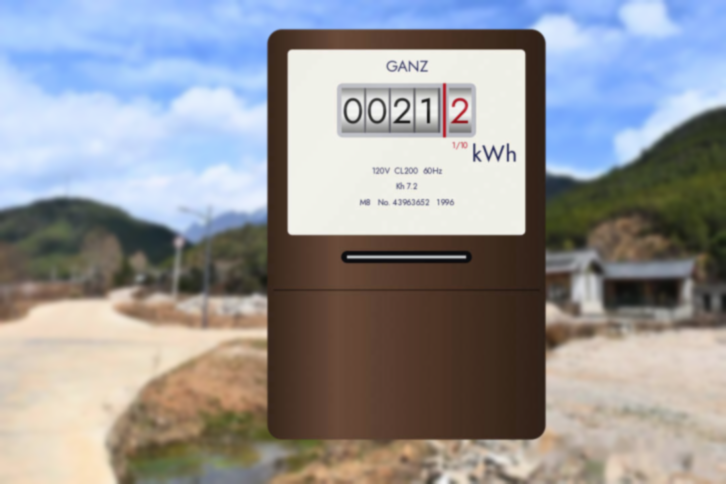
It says value=21.2 unit=kWh
